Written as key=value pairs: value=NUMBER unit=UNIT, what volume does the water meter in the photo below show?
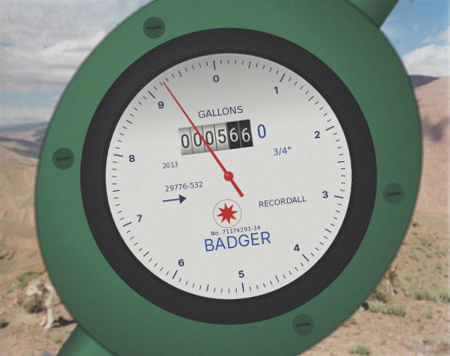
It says value=5659.2 unit=gal
